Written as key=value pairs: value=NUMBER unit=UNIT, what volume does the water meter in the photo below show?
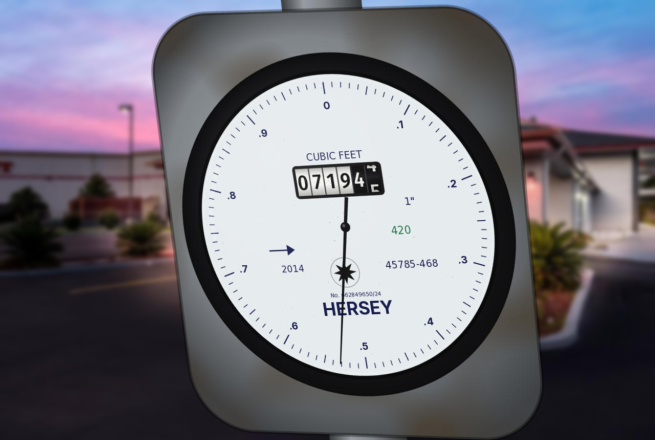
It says value=71944.53 unit=ft³
